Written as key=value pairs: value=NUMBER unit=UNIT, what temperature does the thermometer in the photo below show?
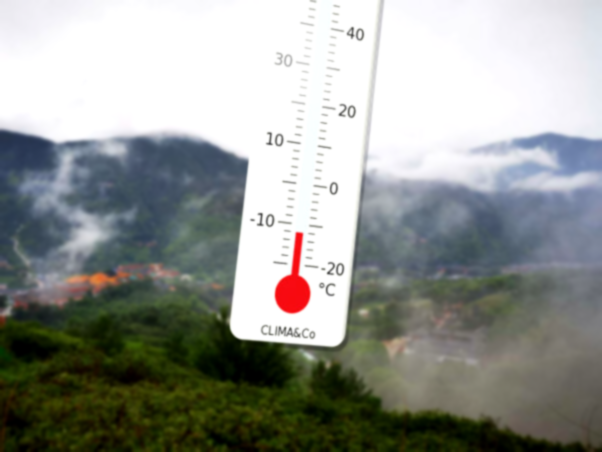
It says value=-12 unit=°C
